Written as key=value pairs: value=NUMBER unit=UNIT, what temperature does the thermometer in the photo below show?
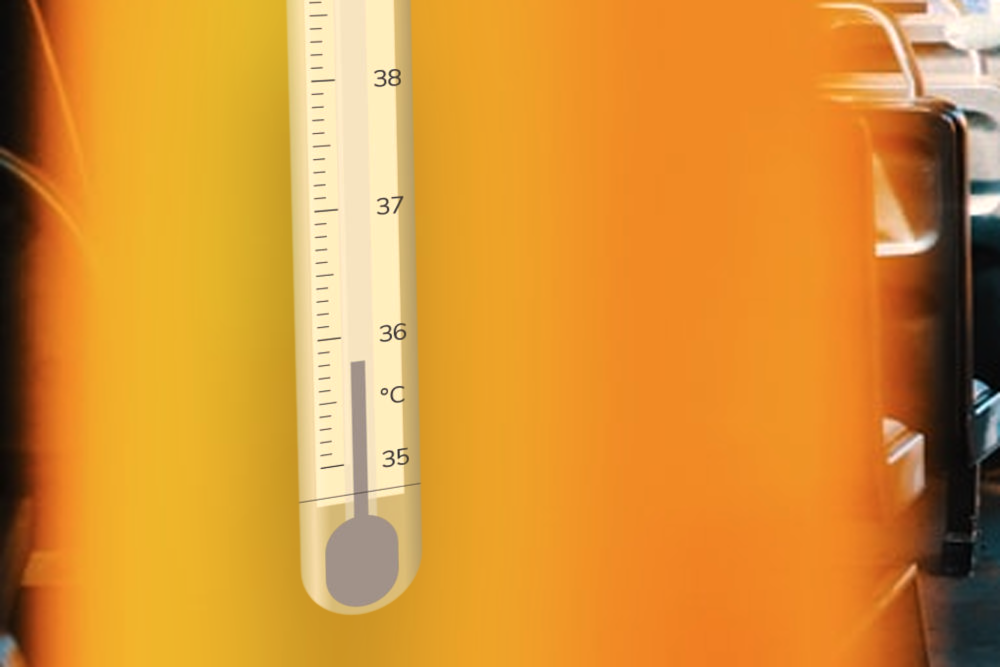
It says value=35.8 unit=°C
